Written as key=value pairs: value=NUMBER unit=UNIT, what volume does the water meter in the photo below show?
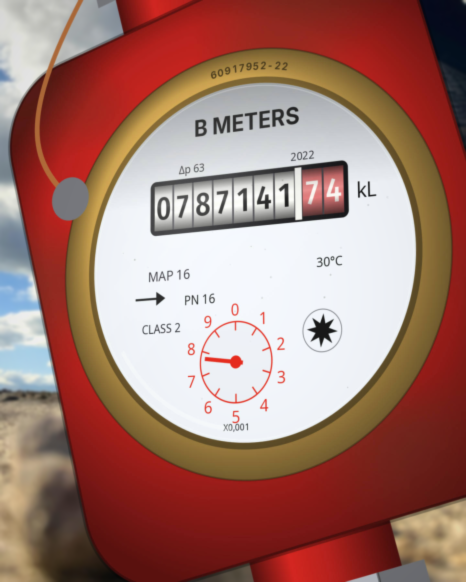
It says value=787141.747 unit=kL
